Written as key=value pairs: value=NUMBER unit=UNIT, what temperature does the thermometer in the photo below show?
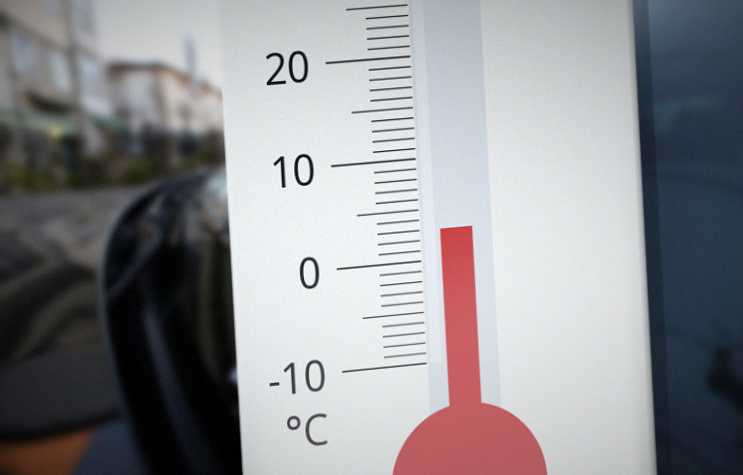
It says value=3 unit=°C
